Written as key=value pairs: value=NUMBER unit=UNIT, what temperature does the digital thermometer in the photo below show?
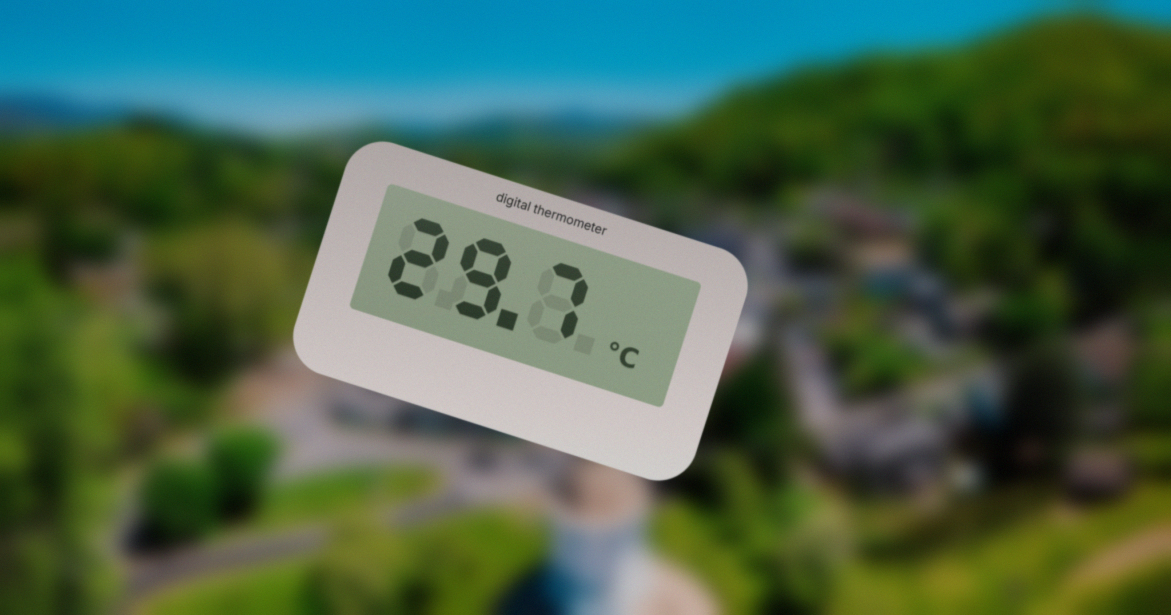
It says value=29.7 unit=°C
